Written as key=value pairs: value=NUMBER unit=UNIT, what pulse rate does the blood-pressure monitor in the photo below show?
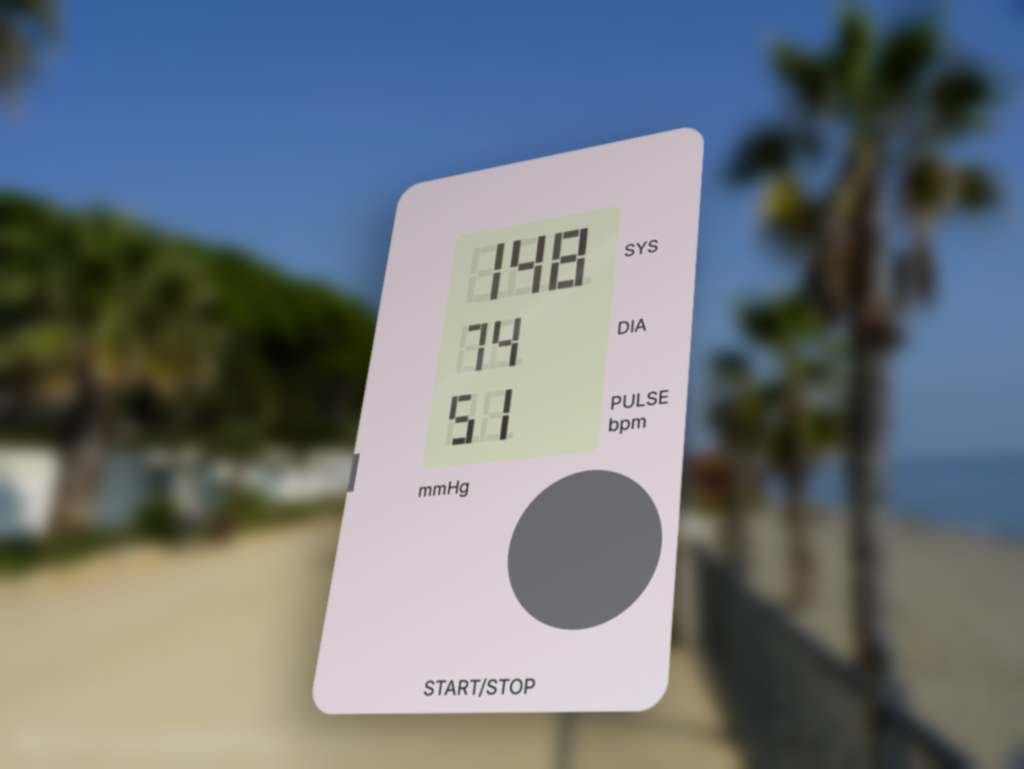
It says value=51 unit=bpm
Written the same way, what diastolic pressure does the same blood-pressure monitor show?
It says value=74 unit=mmHg
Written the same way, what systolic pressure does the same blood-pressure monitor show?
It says value=148 unit=mmHg
